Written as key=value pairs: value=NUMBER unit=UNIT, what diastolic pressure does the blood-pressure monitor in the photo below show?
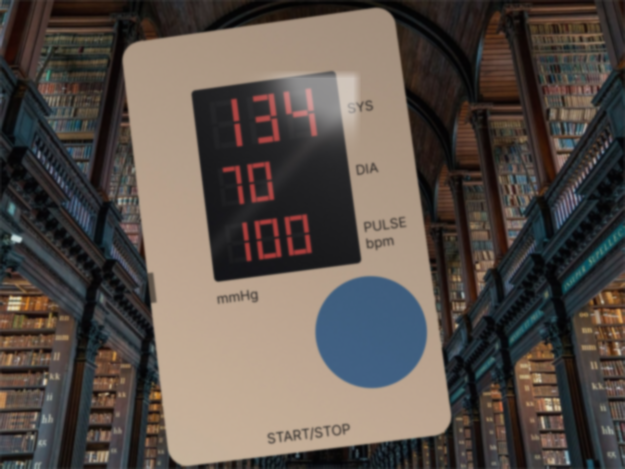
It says value=70 unit=mmHg
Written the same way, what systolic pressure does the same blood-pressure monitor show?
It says value=134 unit=mmHg
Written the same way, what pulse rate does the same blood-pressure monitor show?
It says value=100 unit=bpm
